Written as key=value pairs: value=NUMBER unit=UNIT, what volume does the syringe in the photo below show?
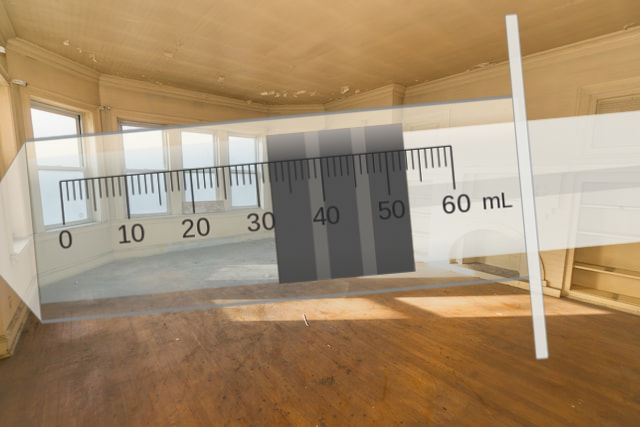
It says value=32 unit=mL
